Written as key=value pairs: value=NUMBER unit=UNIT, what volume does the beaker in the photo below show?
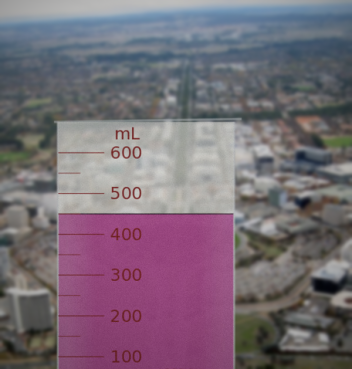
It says value=450 unit=mL
